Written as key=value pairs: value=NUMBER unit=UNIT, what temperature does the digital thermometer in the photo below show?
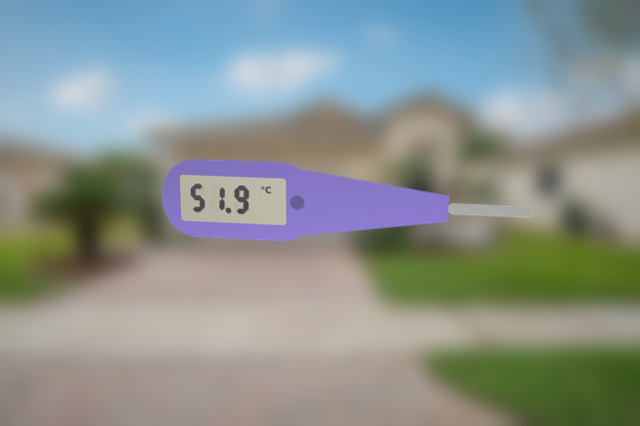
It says value=51.9 unit=°C
